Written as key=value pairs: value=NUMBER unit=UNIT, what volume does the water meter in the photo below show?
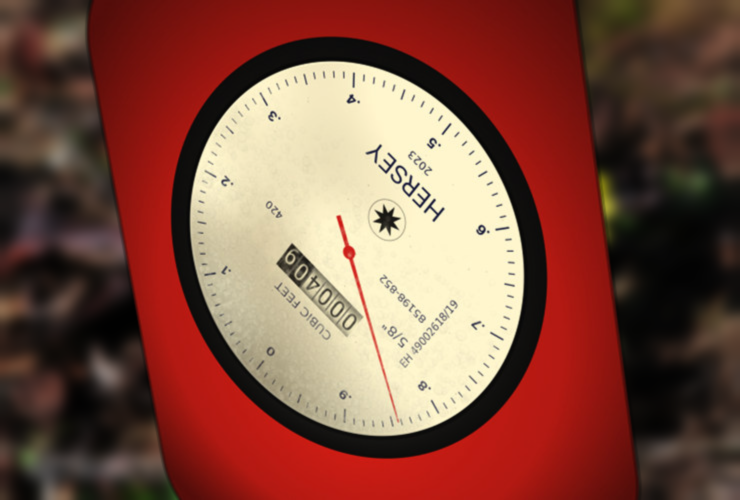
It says value=408.84 unit=ft³
